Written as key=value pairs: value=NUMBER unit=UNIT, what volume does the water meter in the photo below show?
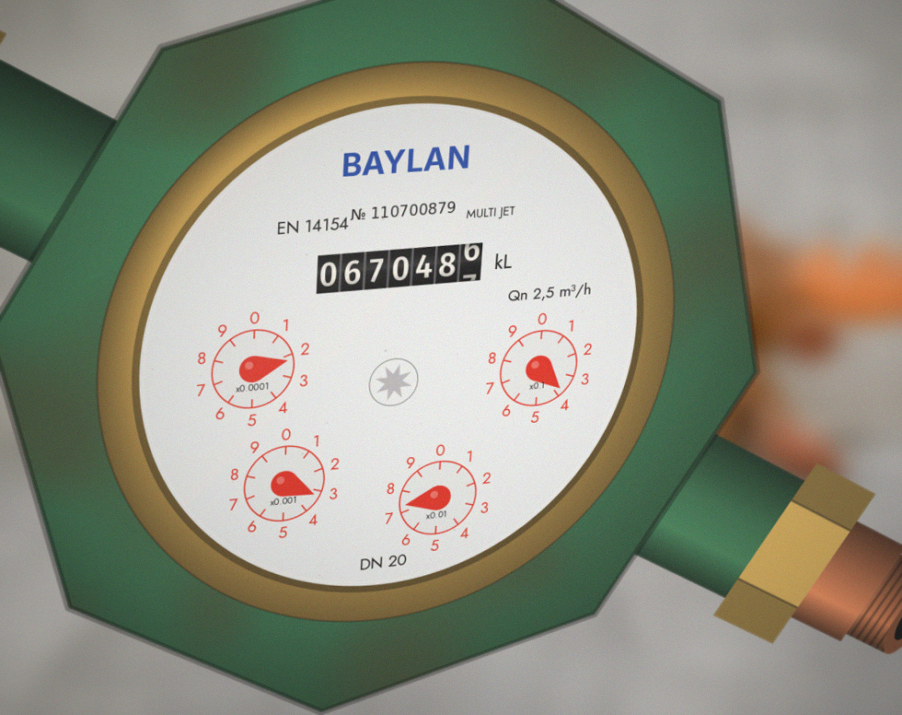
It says value=670486.3732 unit=kL
